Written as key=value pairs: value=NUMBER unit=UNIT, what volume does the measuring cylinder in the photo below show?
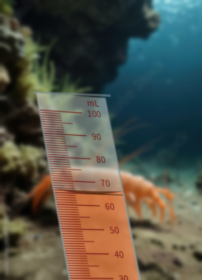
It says value=65 unit=mL
